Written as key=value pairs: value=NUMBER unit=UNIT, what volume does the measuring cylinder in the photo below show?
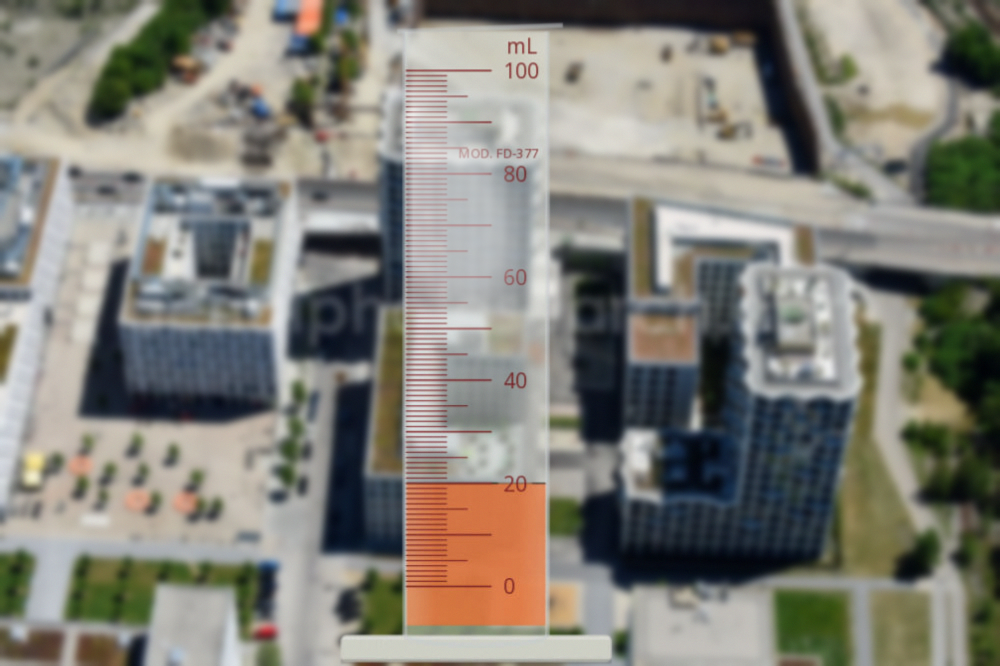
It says value=20 unit=mL
